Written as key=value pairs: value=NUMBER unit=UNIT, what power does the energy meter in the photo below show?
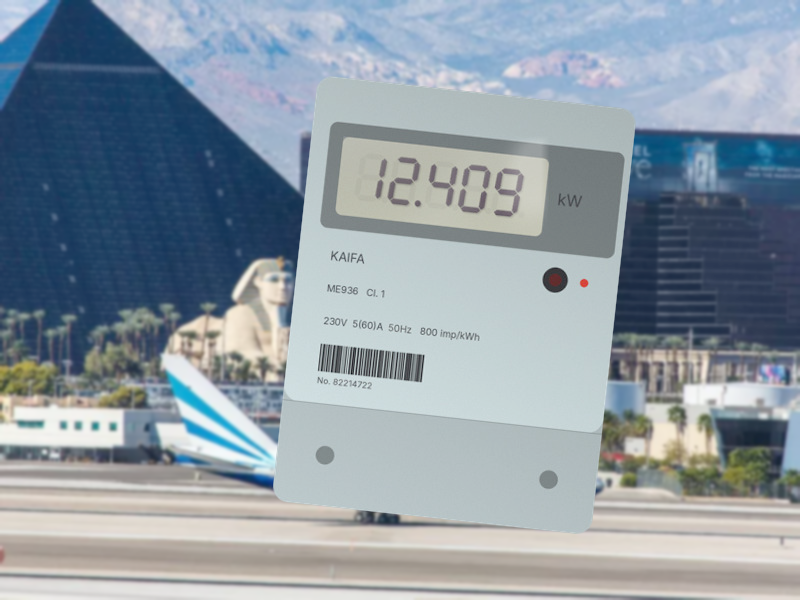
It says value=12.409 unit=kW
